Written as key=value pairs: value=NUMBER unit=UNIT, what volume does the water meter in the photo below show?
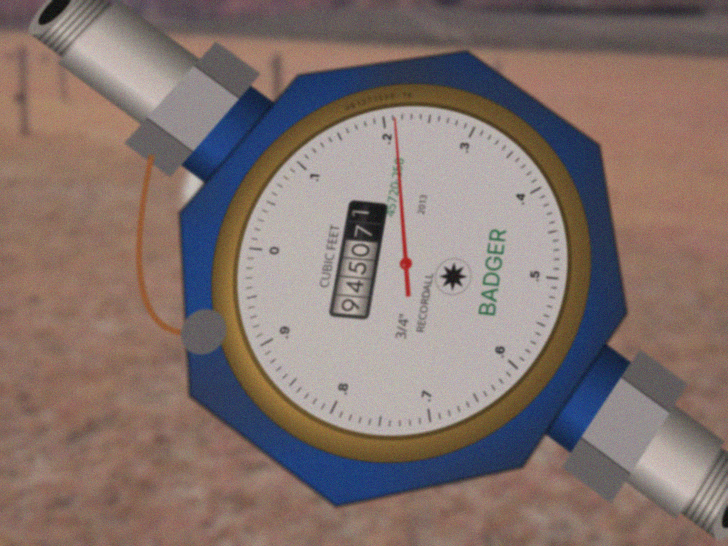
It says value=945071.21 unit=ft³
